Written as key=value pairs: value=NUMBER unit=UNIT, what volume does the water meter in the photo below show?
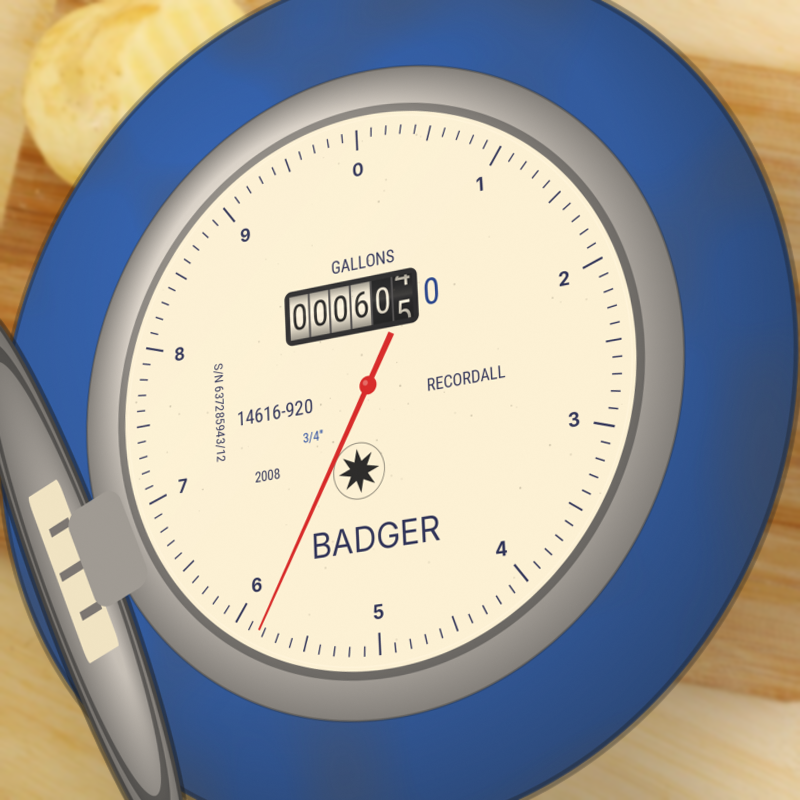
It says value=6045.8 unit=gal
